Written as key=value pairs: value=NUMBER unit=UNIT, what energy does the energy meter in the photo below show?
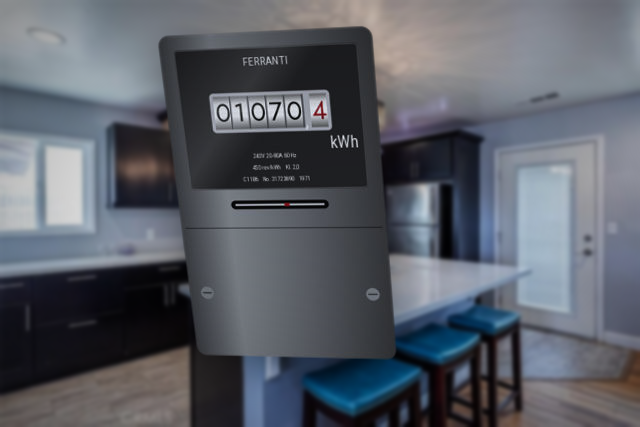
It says value=1070.4 unit=kWh
